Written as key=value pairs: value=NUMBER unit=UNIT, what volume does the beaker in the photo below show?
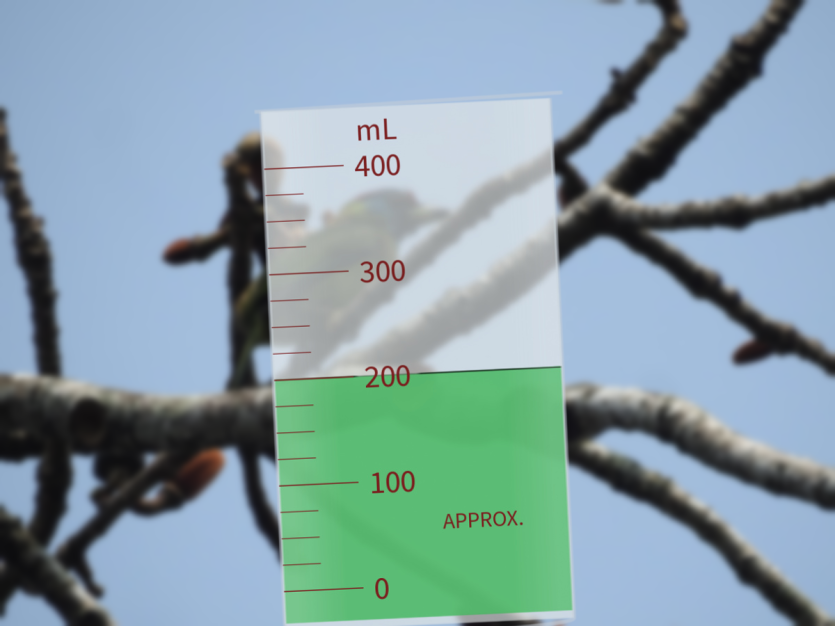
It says value=200 unit=mL
